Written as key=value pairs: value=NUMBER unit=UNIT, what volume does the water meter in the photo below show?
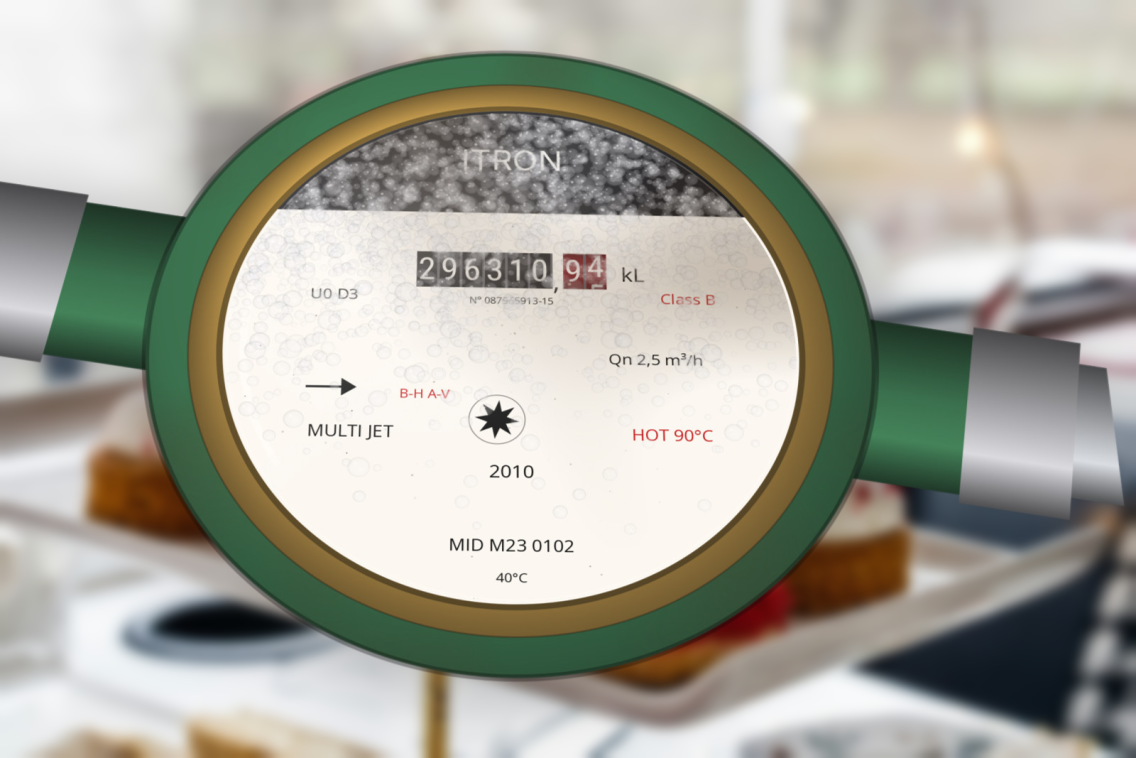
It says value=296310.94 unit=kL
